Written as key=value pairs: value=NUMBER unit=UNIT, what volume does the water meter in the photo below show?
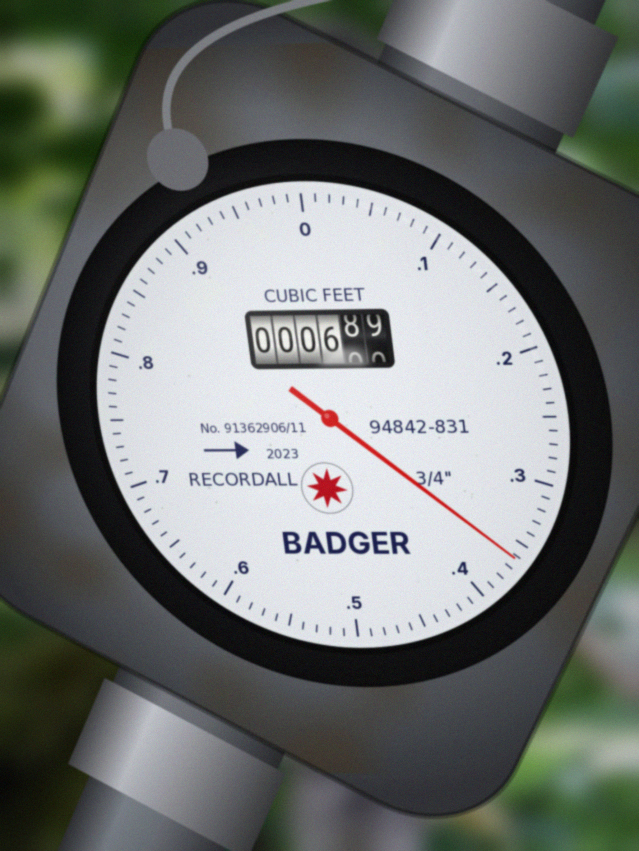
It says value=689.36 unit=ft³
